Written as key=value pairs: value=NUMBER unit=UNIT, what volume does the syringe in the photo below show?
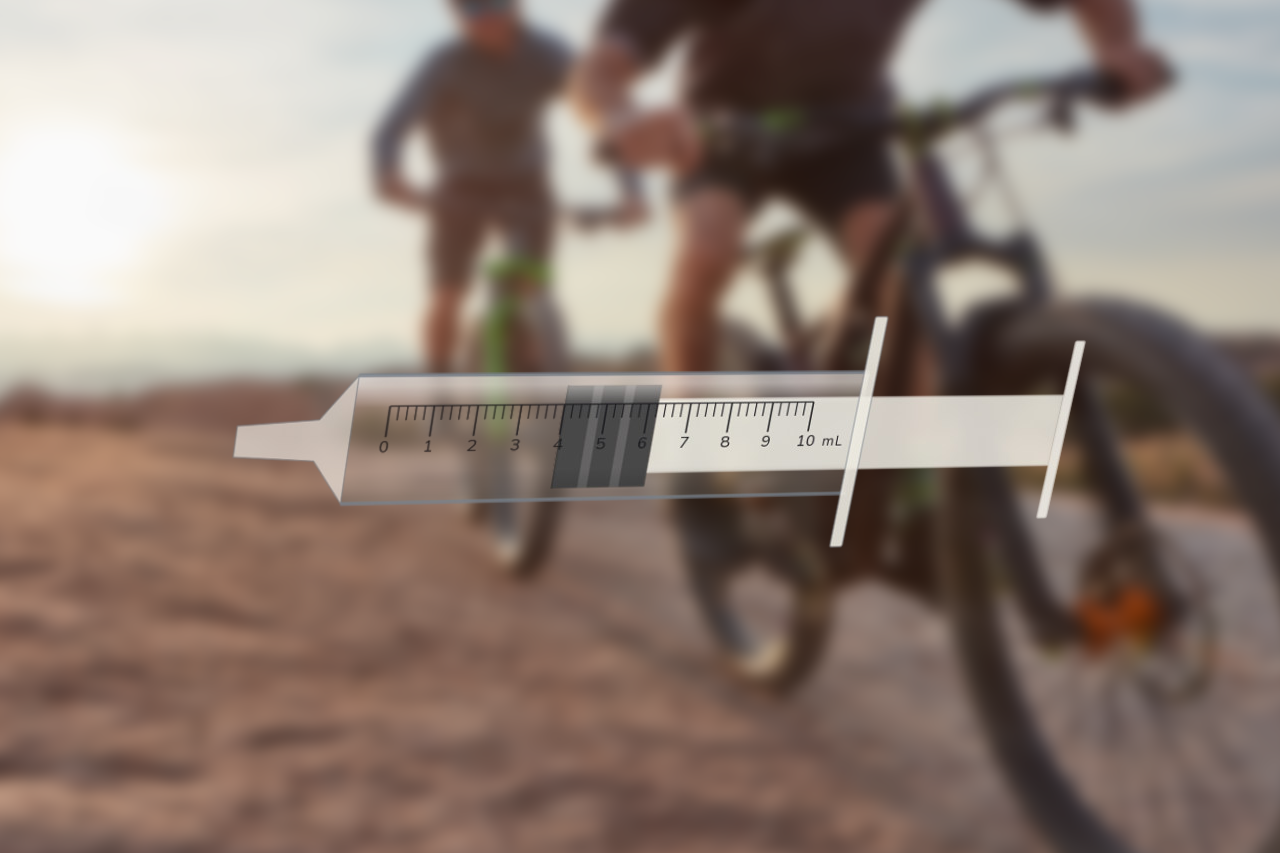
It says value=4 unit=mL
